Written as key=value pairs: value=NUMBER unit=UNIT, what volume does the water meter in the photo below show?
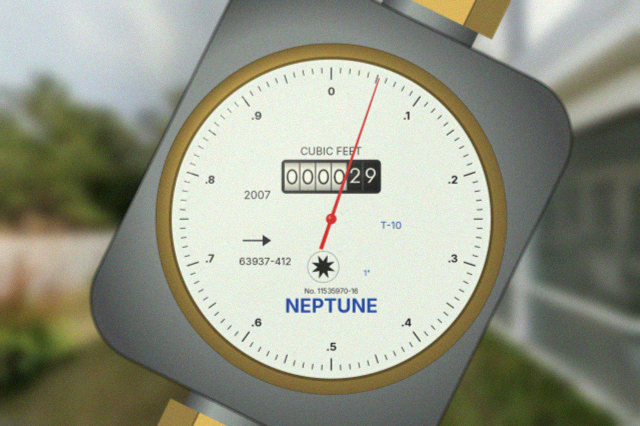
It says value=29.05 unit=ft³
